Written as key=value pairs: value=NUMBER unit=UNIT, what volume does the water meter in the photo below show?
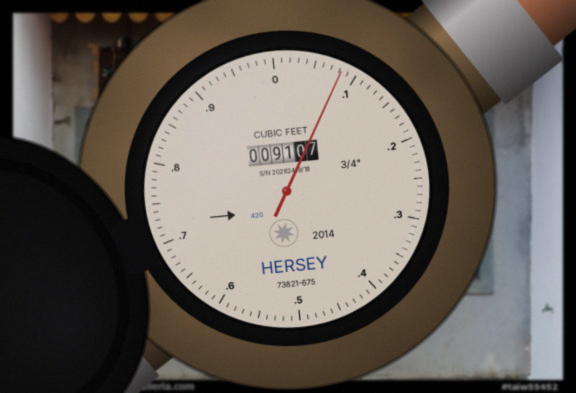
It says value=9107.08 unit=ft³
